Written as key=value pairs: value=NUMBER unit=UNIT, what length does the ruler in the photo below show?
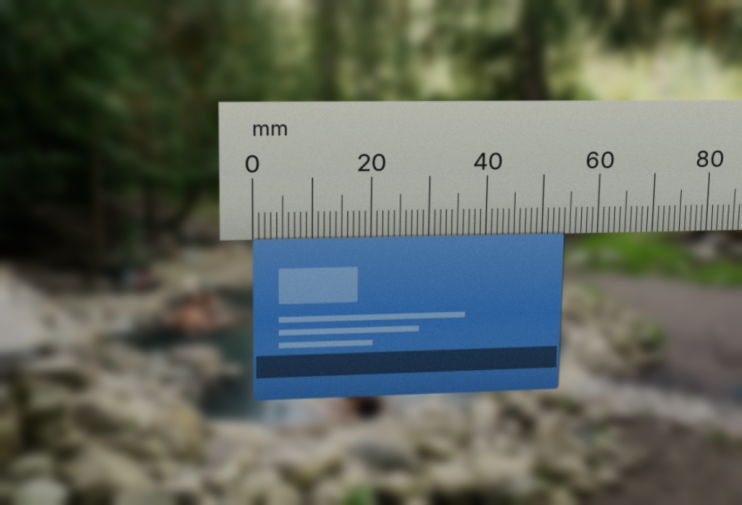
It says value=54 unit=mm
